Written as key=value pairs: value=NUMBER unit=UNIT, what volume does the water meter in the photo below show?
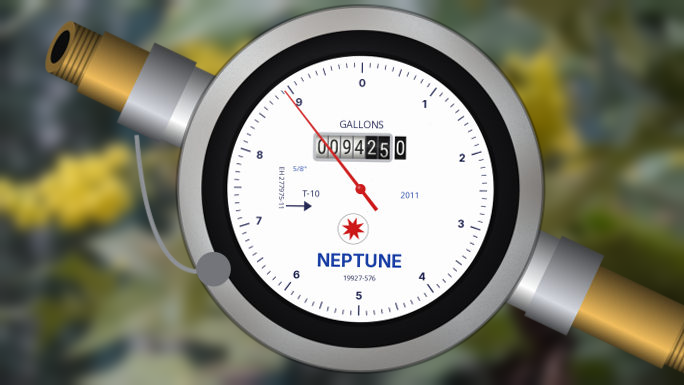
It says value=94248.9 unit=gal
